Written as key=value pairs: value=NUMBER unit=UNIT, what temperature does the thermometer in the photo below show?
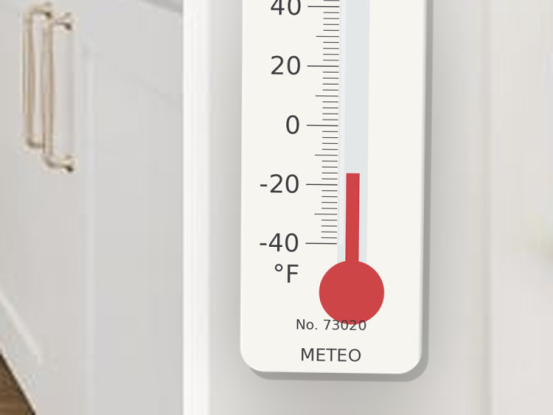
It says value=-16 unit=°F
